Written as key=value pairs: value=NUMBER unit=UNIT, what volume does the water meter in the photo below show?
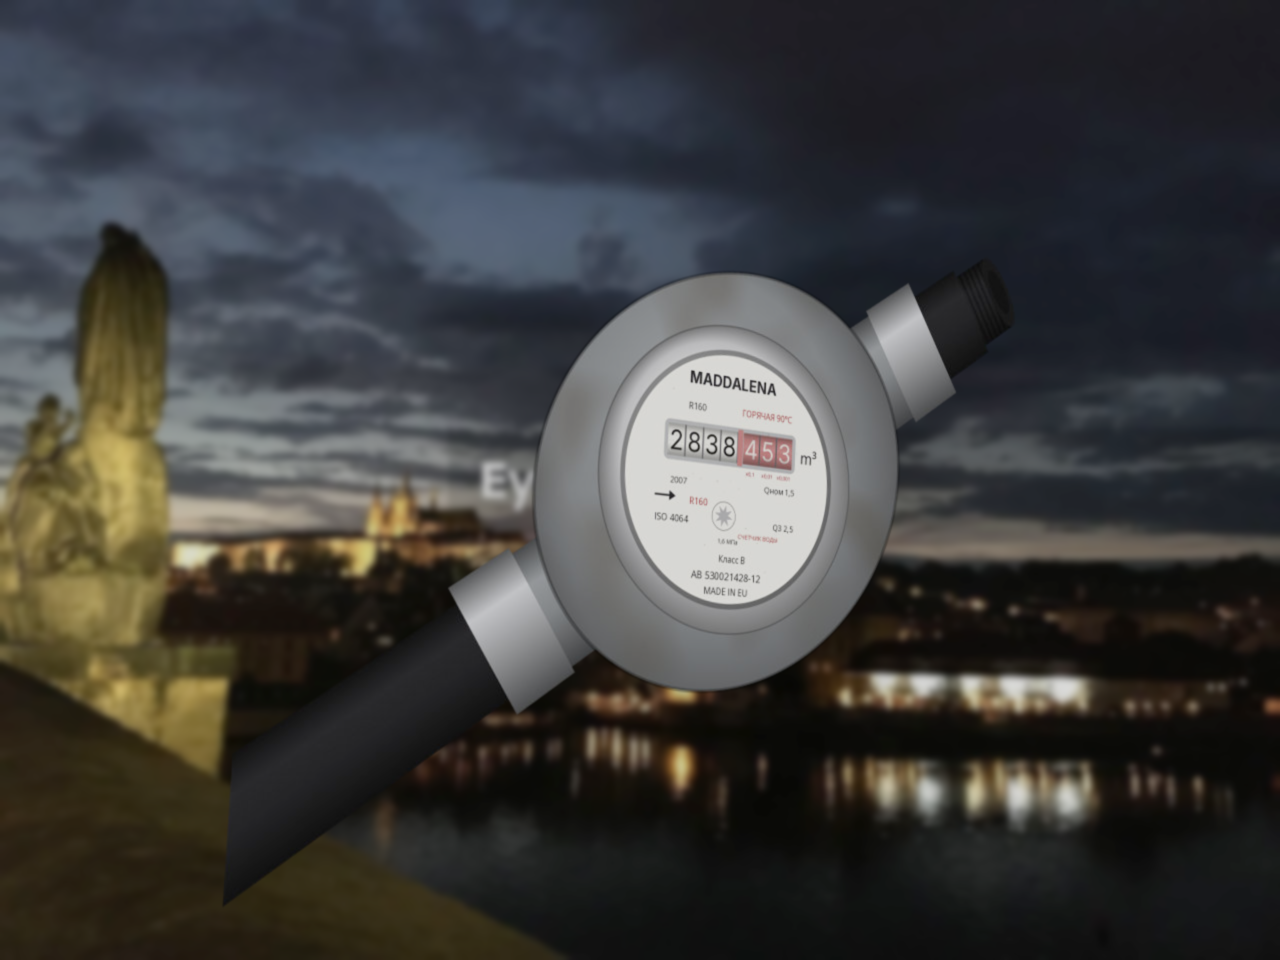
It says value=2838.453 unit=m³
